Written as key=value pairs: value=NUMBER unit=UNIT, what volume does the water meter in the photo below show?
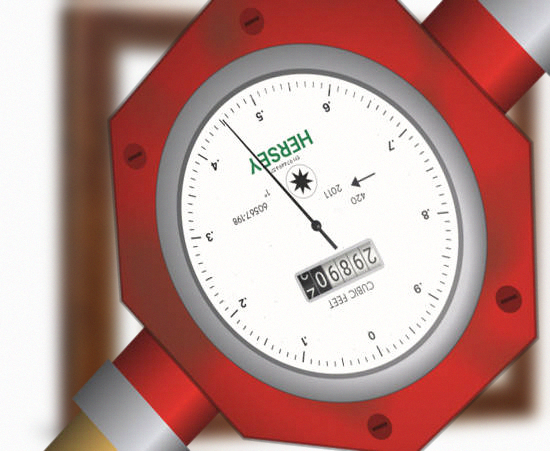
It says value=298902.45 unit=ft³
